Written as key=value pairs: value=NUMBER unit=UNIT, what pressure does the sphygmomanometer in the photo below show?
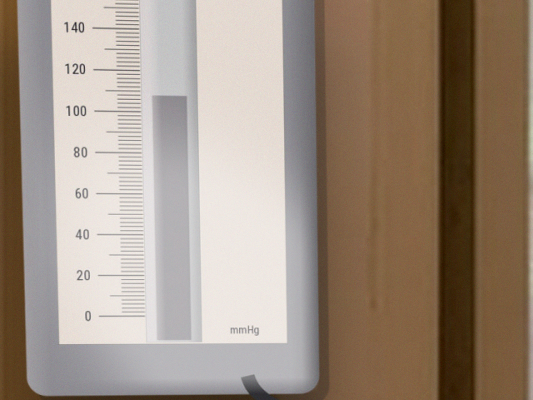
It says value=108 unit=mmHg
